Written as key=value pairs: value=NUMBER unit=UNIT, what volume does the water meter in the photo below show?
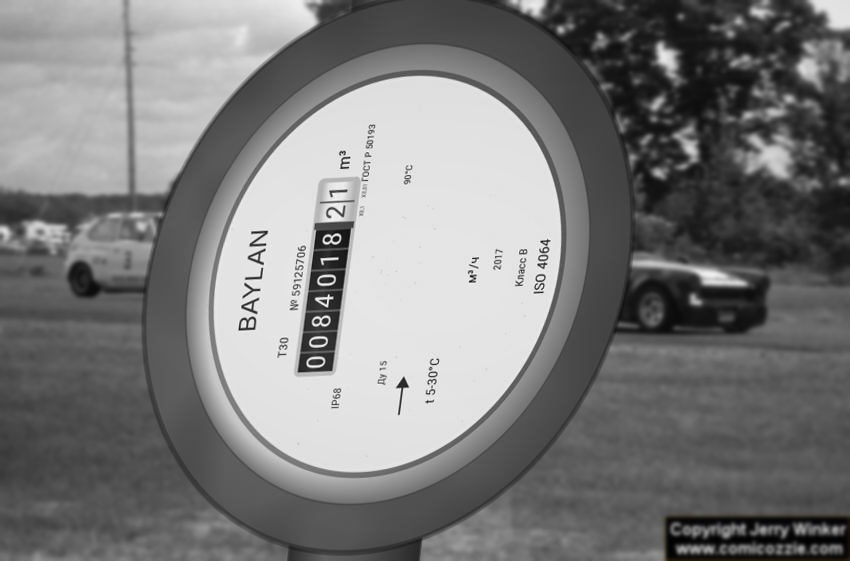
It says value=84018.21 unit=m³
